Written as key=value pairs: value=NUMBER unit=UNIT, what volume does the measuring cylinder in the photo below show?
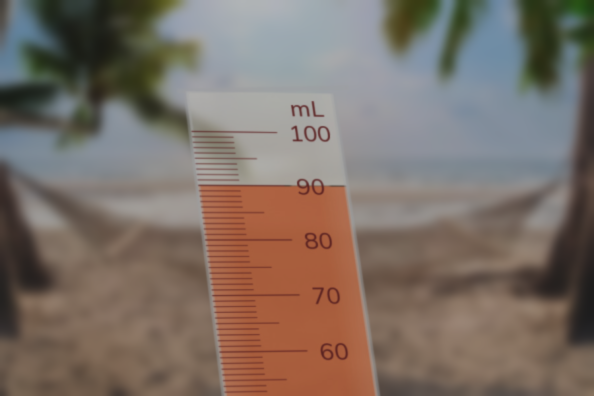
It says value=90 unit=mL
